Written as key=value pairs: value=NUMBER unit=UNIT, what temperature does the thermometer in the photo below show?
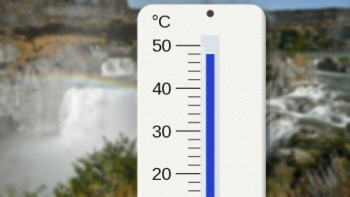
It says value=48 unit=°C
